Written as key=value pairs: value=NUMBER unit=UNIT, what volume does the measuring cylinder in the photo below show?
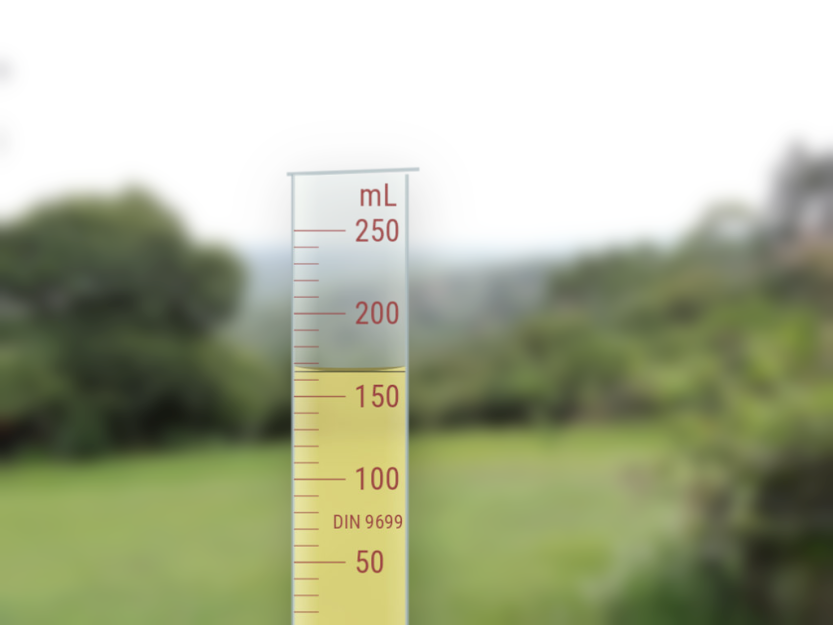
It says value=165 unit=mL
